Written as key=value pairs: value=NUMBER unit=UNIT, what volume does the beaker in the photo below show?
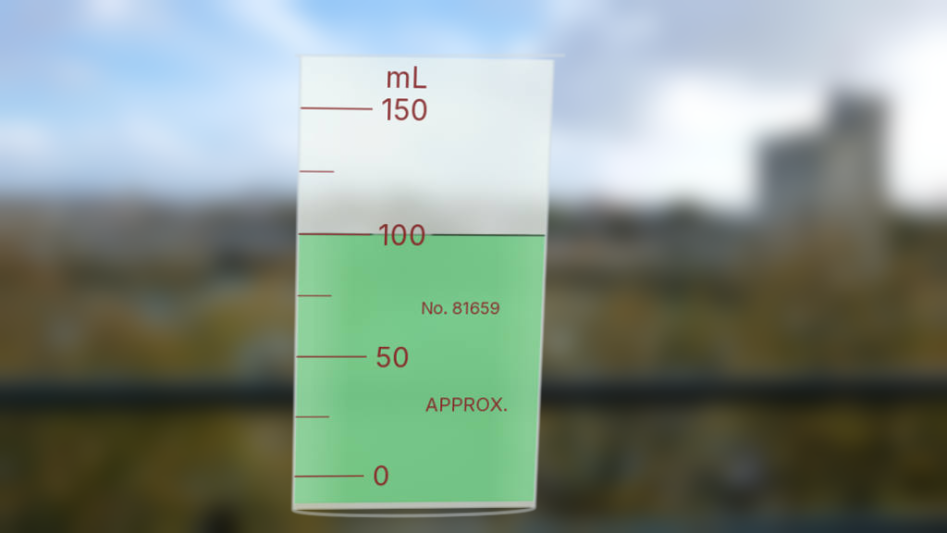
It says value=100 unit=mL
